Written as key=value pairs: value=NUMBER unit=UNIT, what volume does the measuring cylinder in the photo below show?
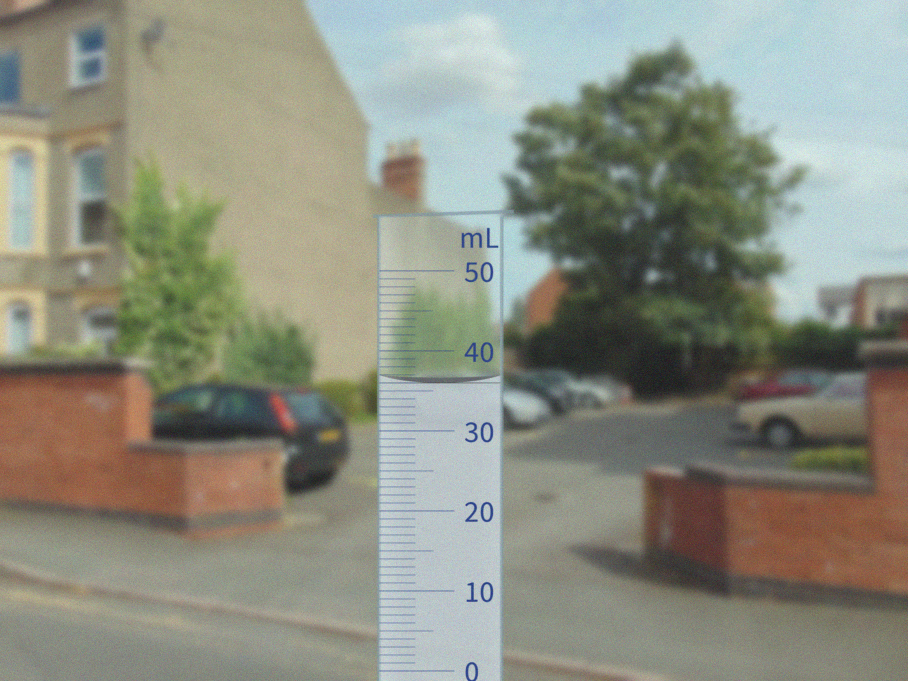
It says value=36 unit=mL
